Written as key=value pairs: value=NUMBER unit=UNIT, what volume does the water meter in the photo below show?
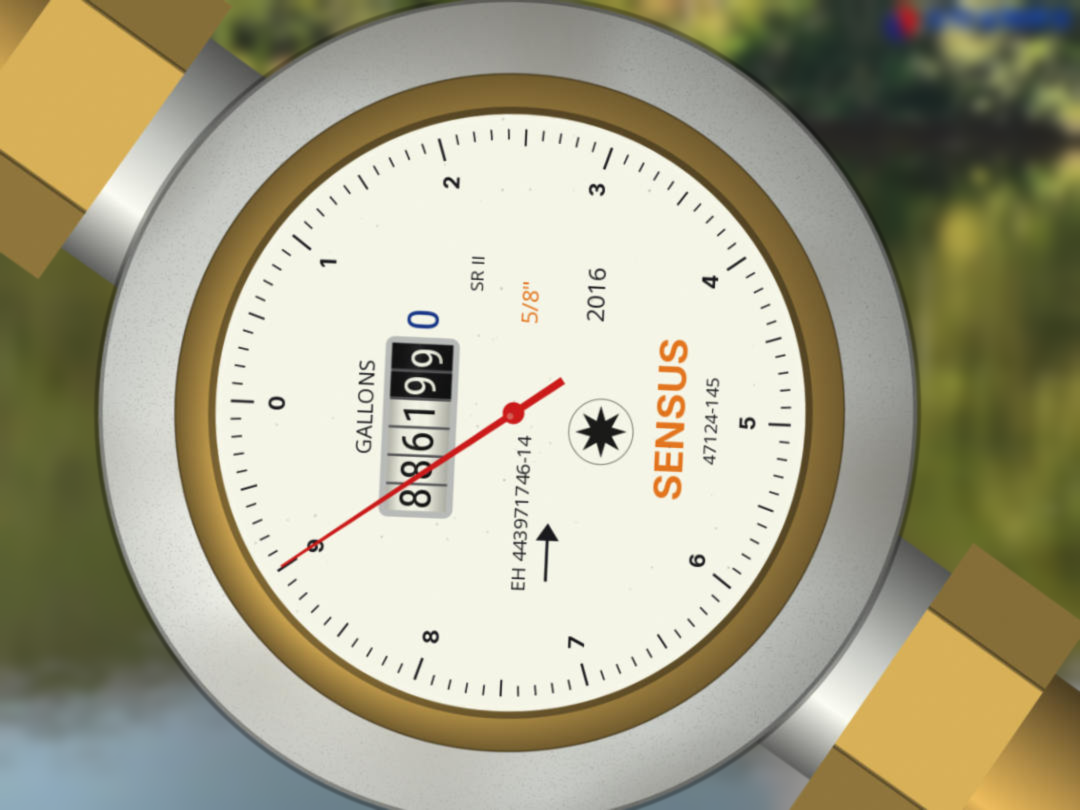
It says value=8861989.0 unit=gal
